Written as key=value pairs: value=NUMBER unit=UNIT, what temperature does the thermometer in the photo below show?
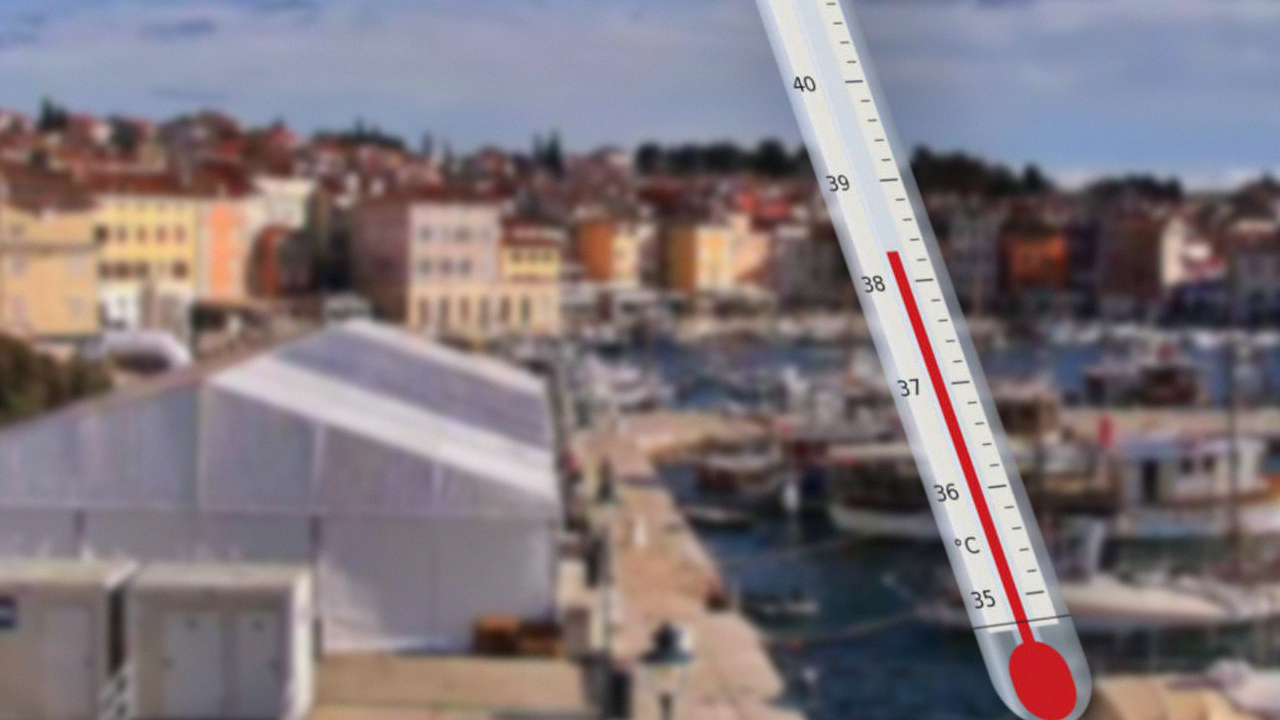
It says value=38.3 unit=°C
